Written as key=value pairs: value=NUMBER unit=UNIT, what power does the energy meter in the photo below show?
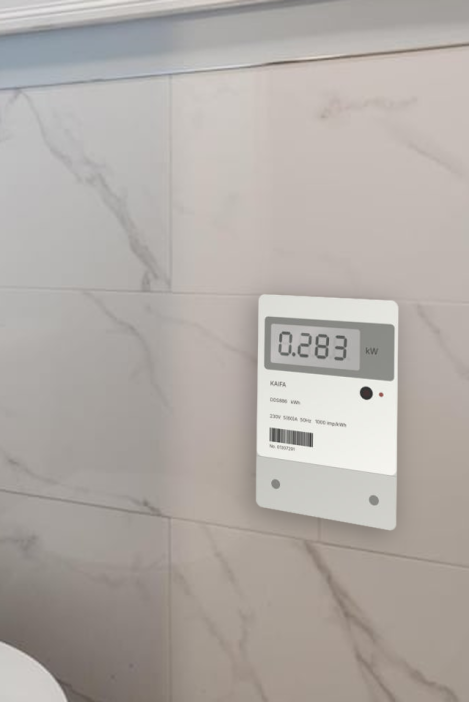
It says value=0.283 unit=kW
